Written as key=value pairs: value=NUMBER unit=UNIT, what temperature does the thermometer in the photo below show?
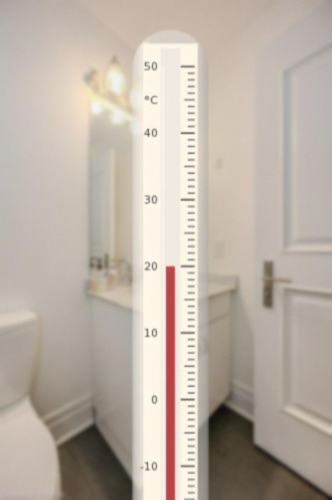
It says value=20 unit=°C
